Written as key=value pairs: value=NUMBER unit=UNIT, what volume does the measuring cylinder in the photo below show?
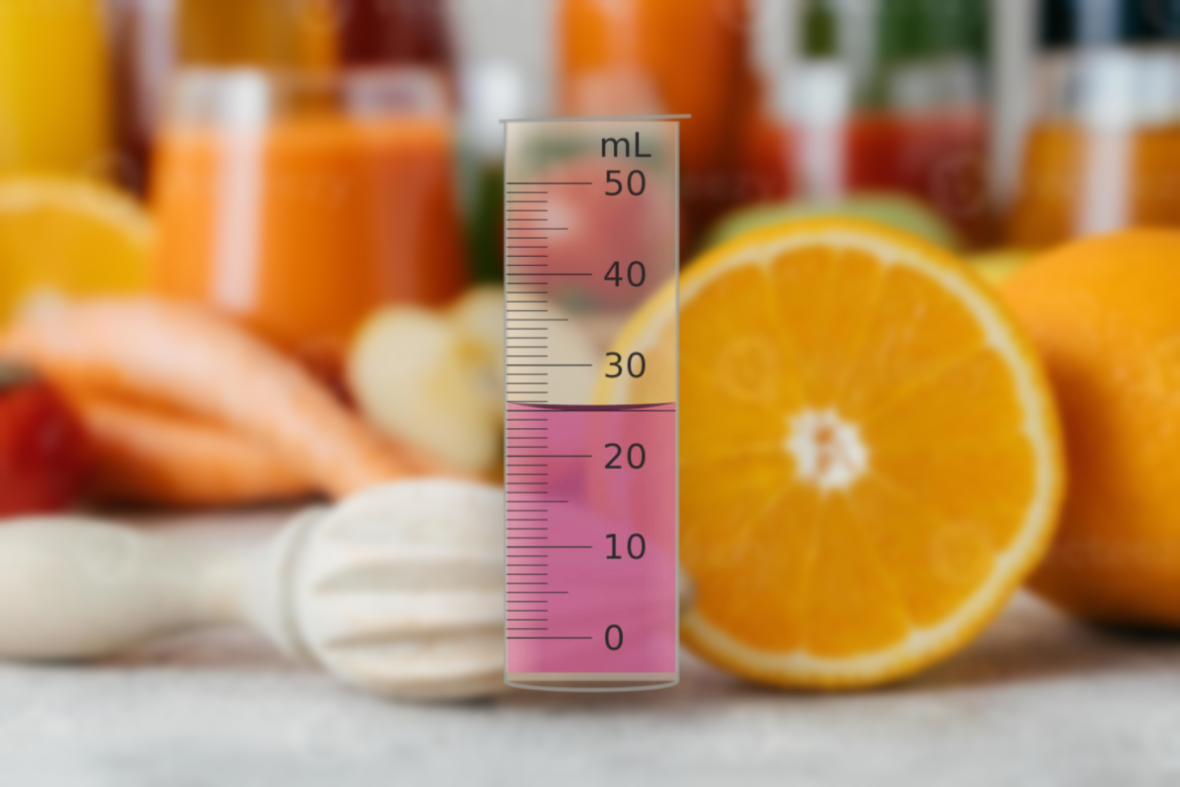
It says value=25 unit=mL
